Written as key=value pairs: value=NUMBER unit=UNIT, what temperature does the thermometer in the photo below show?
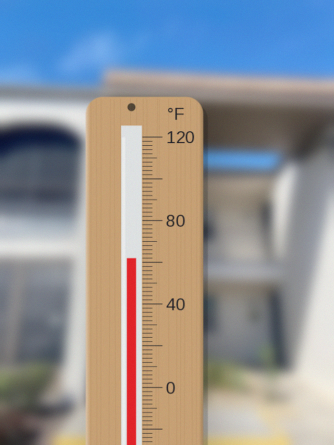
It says value=62 unit=°F
